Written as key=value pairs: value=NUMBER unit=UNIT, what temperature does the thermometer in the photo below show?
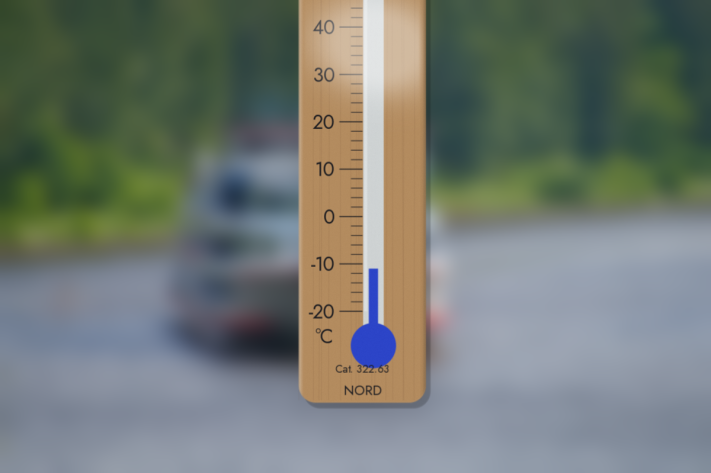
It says value=-11 unit=°C
